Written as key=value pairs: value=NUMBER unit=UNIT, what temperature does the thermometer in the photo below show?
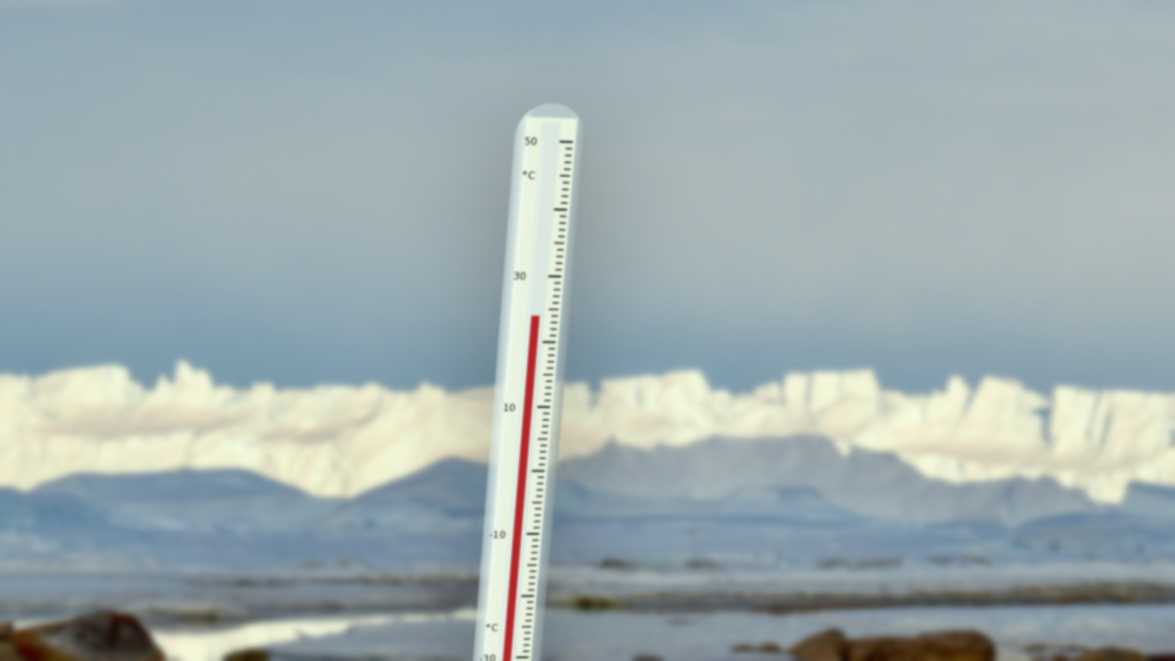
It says value=24 unit=°C
